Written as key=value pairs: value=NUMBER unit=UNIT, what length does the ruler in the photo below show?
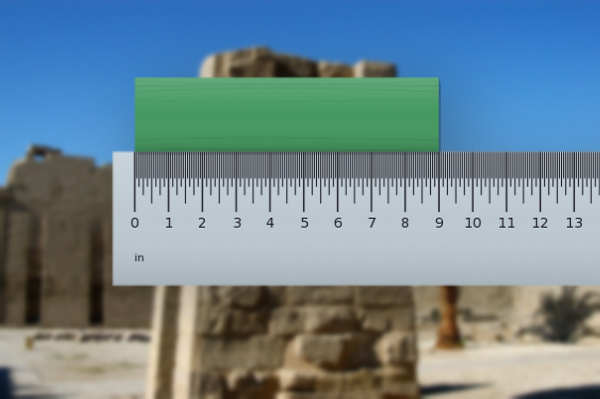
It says value=9 unit=in
